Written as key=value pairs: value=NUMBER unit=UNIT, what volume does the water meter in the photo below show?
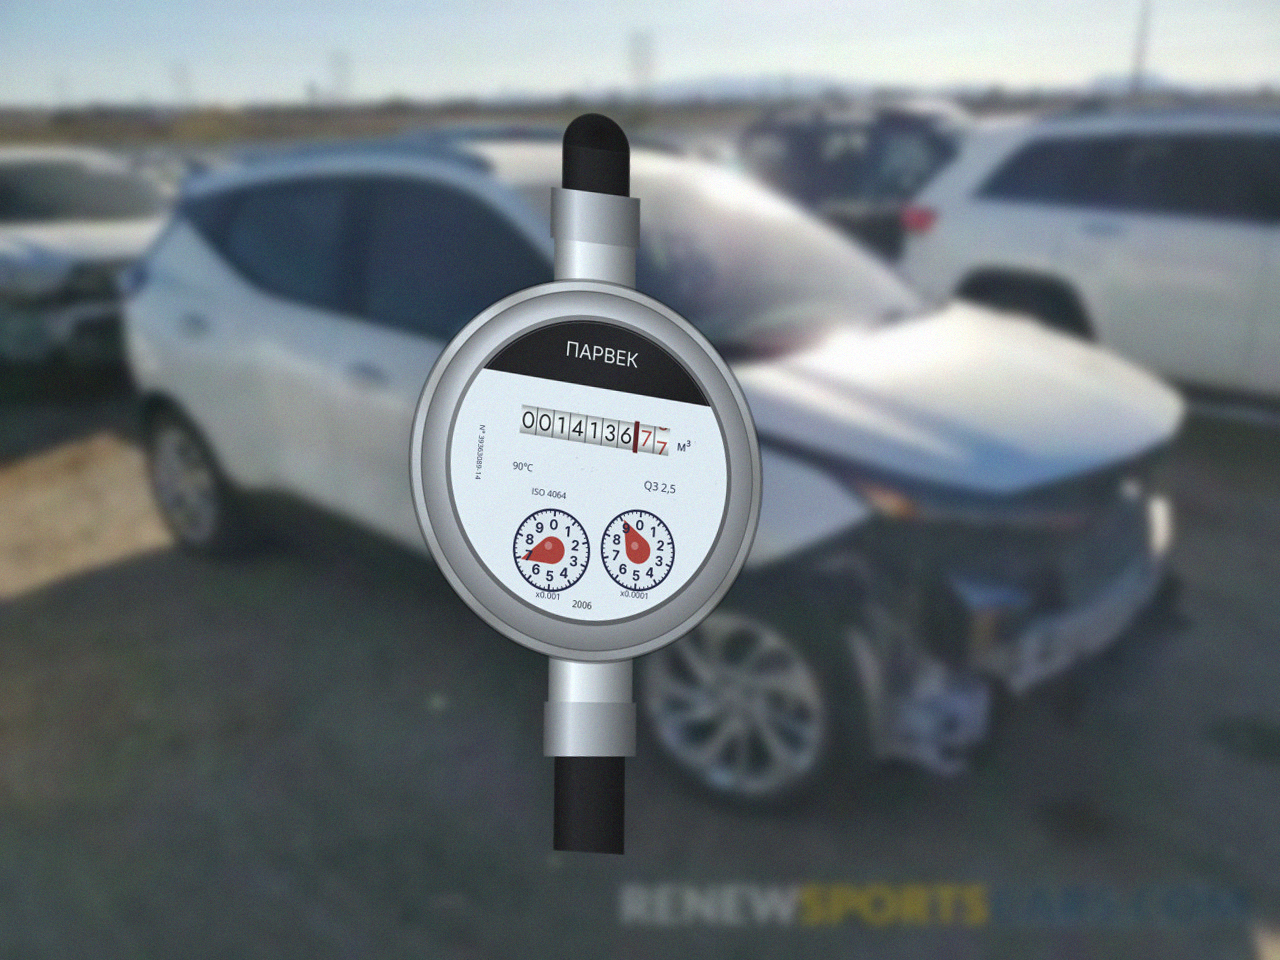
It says value=14136.7669 unit=m³
